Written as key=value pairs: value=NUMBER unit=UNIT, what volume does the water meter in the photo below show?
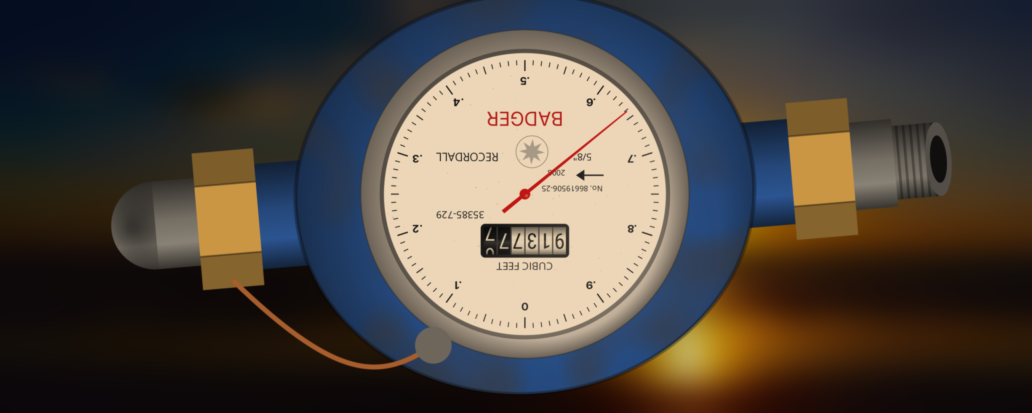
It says value=913776.64 unit=ft³
